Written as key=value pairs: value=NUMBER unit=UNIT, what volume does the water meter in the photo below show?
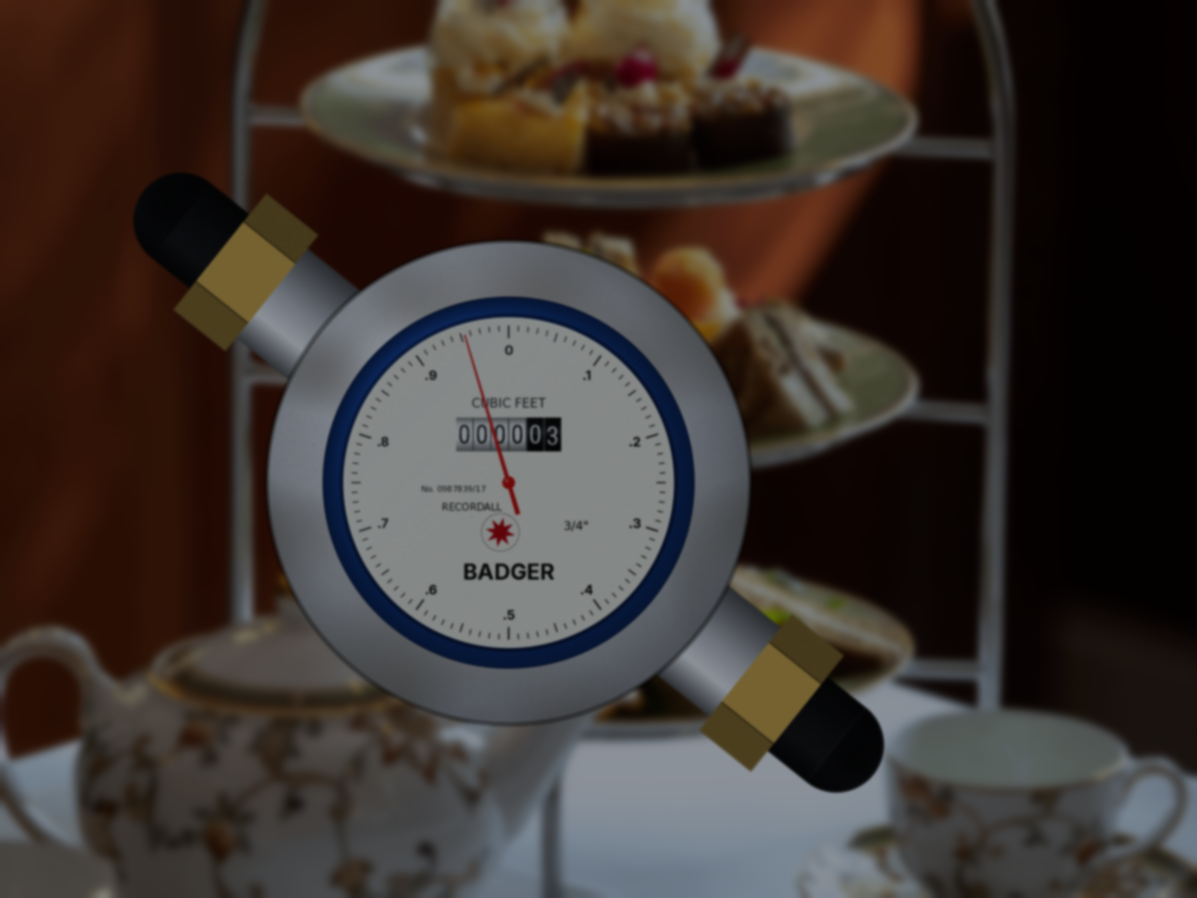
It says value=2.95 unit=ft³
